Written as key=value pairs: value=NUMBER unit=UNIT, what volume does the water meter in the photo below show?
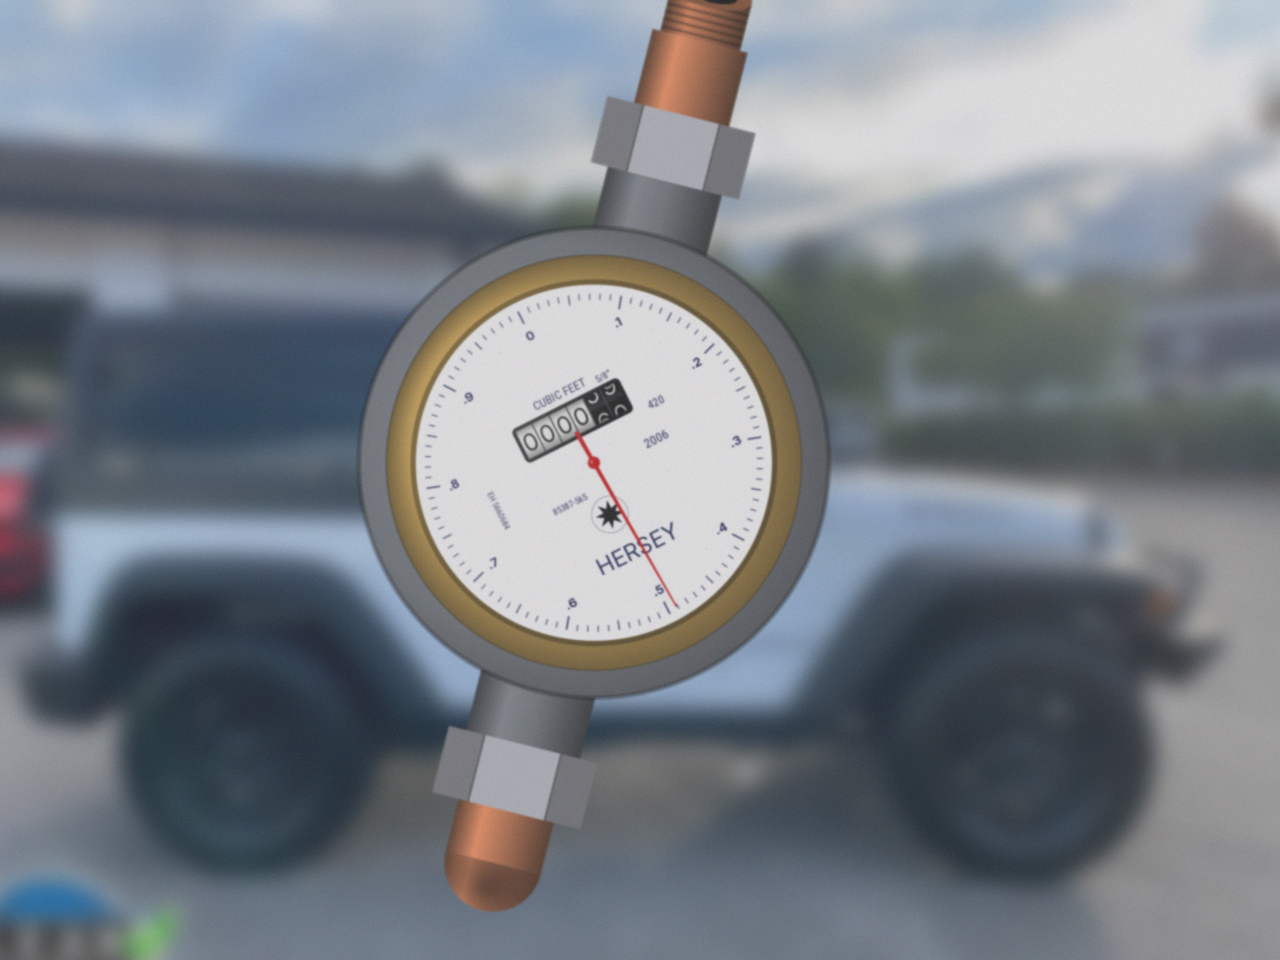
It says value=59.49 unit=ft³
